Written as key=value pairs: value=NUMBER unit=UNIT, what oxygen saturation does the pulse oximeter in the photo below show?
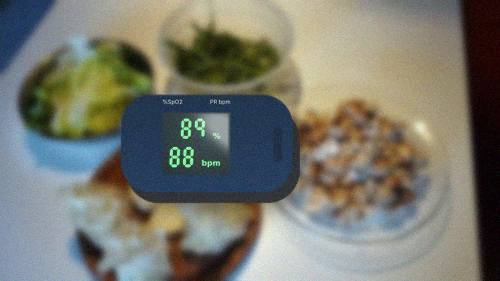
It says value=89 unit=%
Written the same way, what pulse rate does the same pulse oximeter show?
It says value=88 unit=bpm
